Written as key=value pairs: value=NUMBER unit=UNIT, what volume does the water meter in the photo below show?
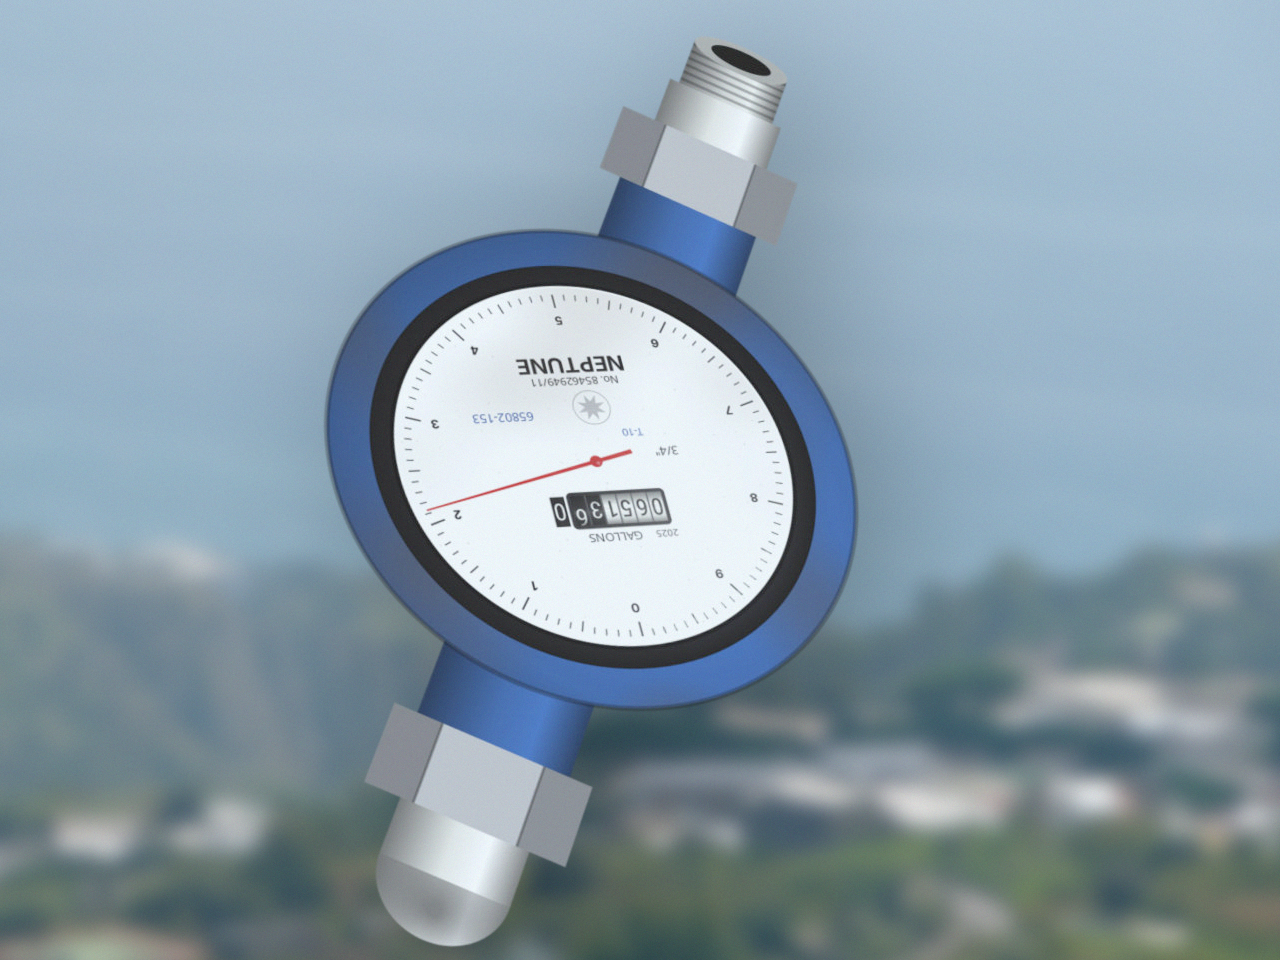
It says value=651362.1 unit=gal
